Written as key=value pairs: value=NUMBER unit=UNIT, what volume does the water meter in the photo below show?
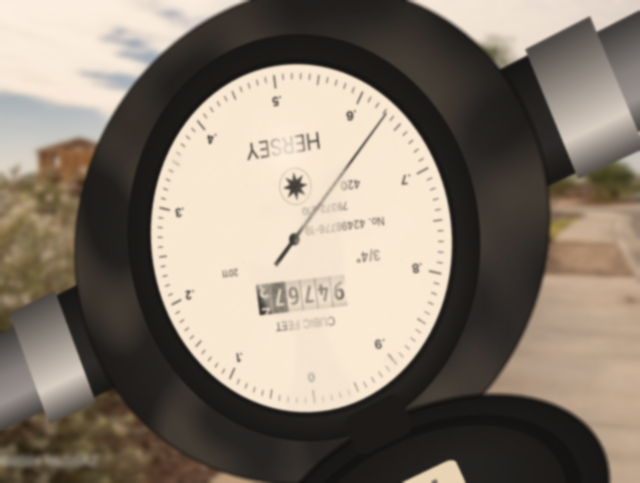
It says value=947672.63 unit=ft³
